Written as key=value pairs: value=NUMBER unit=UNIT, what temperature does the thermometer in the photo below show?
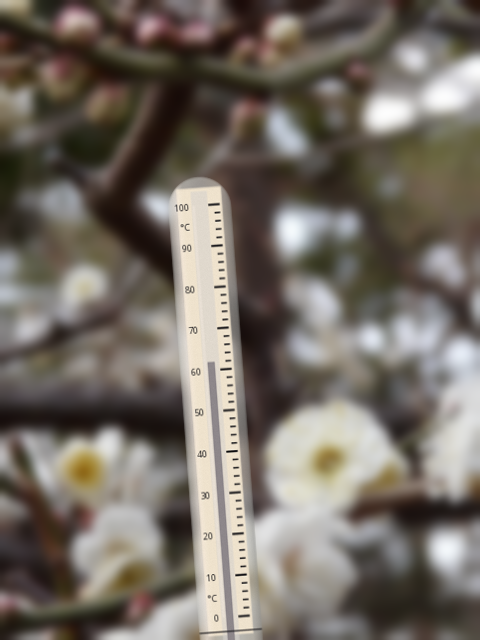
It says value=62 unit=°C
